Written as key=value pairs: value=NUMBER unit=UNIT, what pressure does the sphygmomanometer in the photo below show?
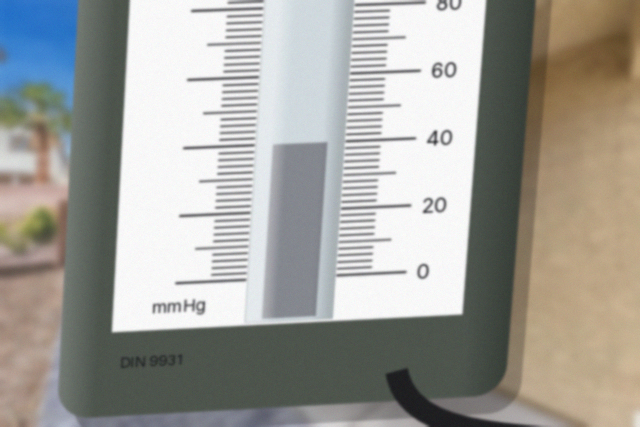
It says value=40 unit=mmHg
